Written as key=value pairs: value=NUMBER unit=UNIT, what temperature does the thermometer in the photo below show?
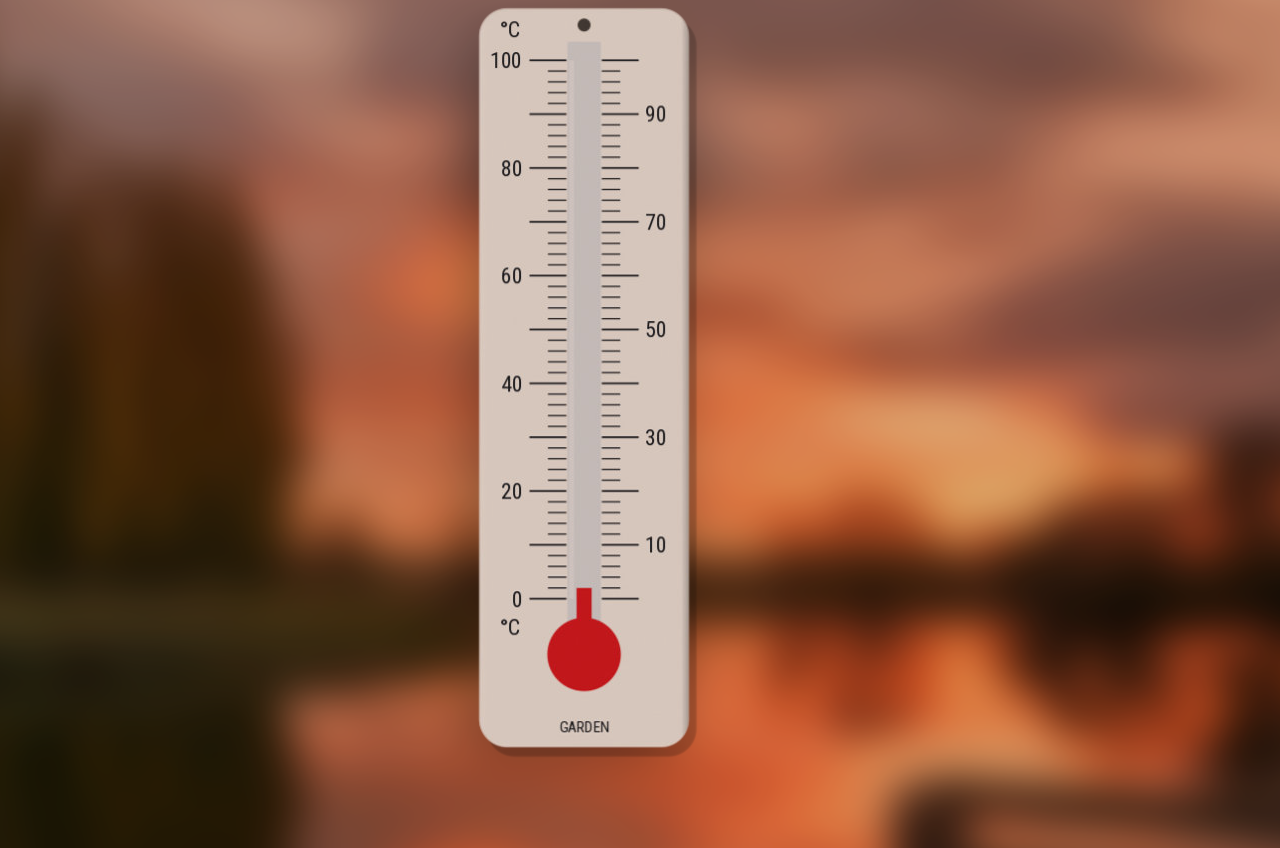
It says value=2 unit=°C
